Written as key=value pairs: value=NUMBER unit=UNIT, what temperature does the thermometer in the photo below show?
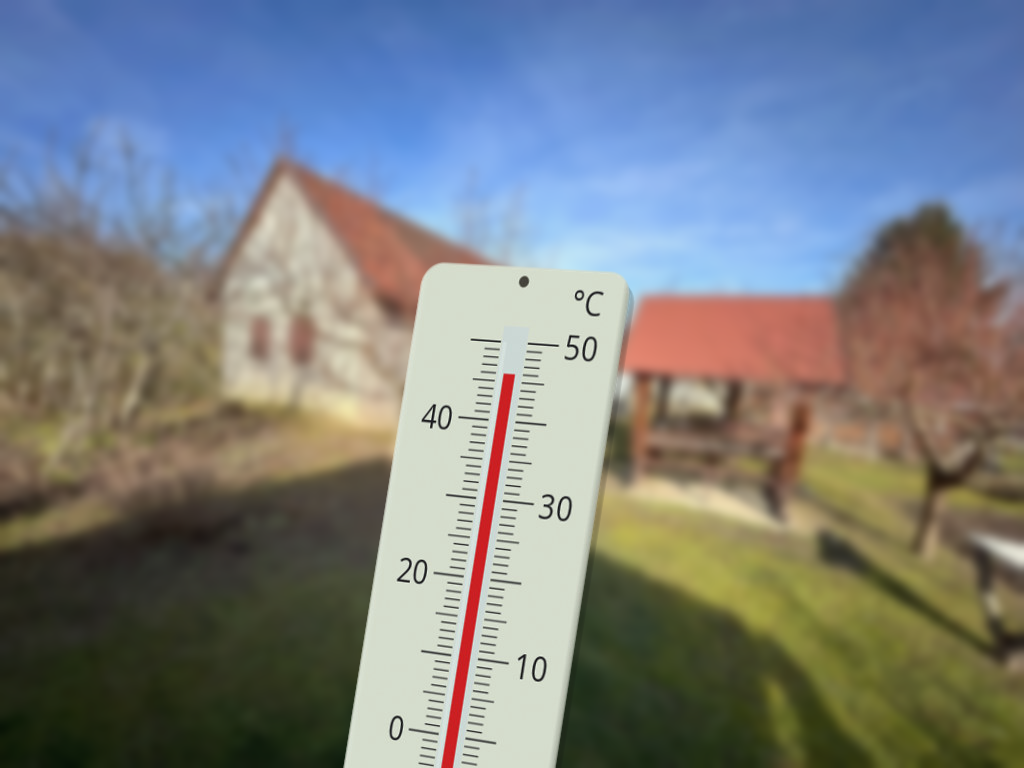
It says value=46 unit=°C
